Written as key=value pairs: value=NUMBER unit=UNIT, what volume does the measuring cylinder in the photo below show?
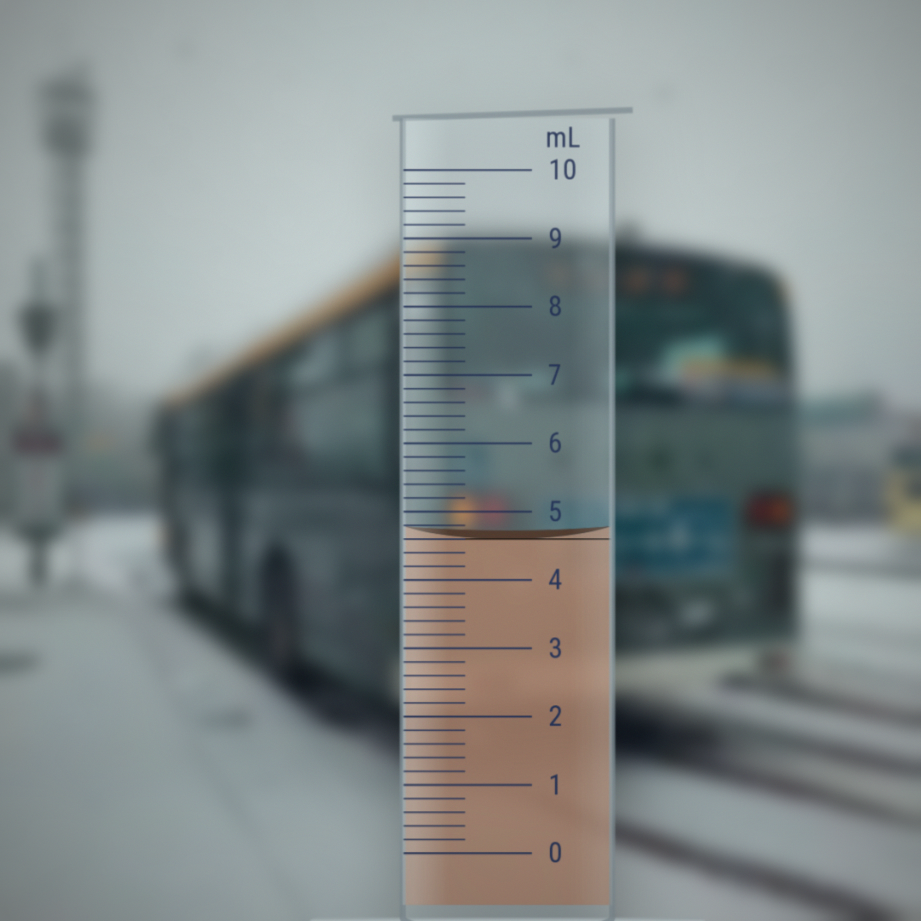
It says value=4.6 unit=mL
